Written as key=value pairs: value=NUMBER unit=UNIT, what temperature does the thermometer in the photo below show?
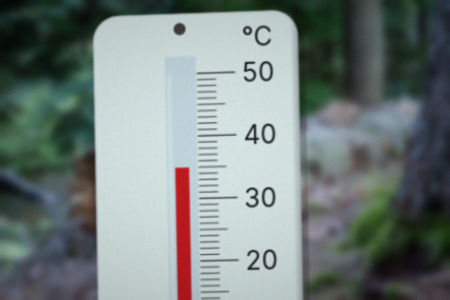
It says value=35 unit=°C
